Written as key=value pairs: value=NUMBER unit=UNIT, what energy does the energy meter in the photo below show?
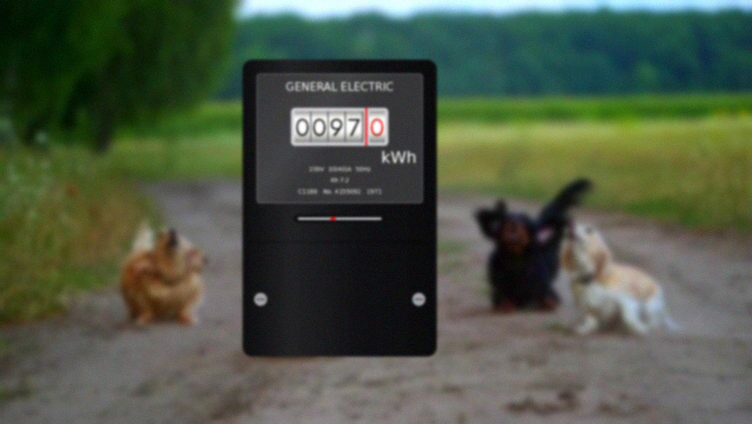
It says value=97.0 unit=kWh
